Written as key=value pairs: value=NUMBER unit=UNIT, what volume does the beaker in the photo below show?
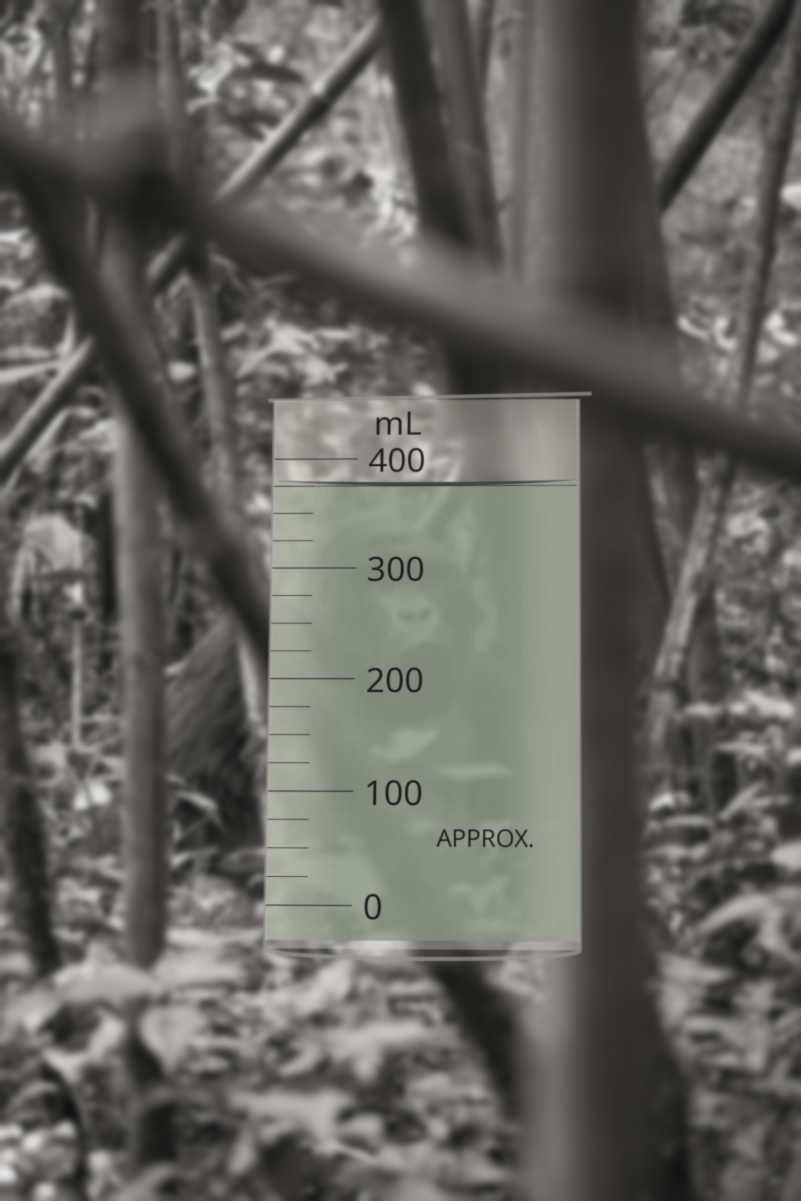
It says value=375 unit=mL
